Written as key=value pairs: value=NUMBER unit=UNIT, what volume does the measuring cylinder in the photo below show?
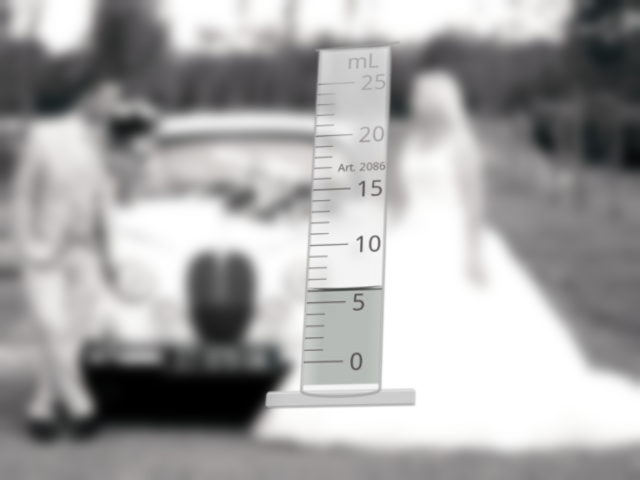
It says value=6 unit=mL
